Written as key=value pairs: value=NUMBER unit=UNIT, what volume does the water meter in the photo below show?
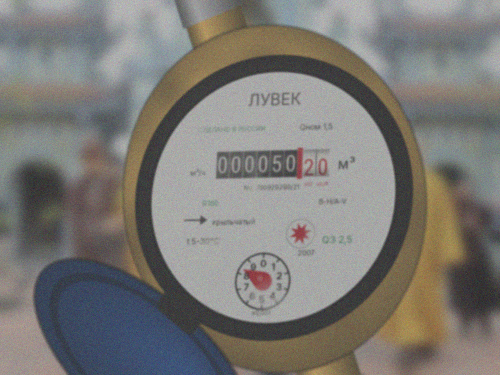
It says value=50.198 unit=m³
